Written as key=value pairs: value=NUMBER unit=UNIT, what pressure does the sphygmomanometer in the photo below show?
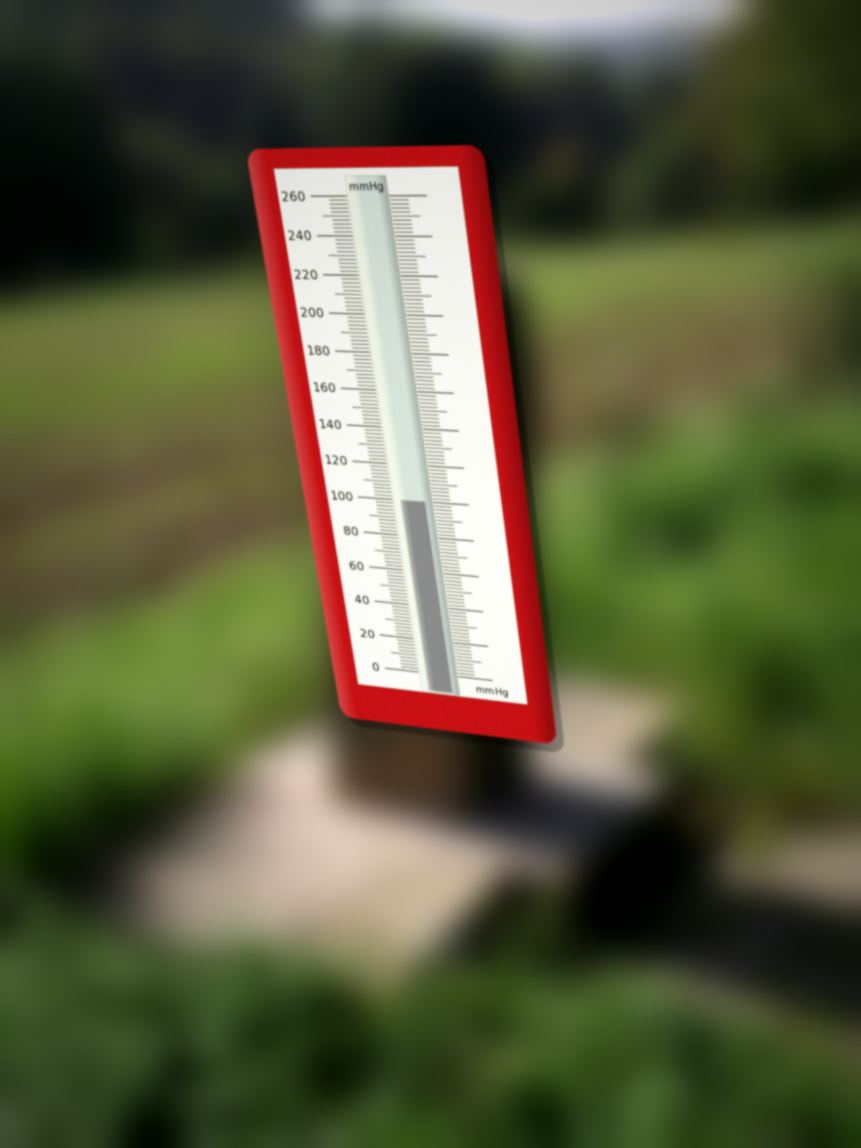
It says value=100 unit=mmHg
